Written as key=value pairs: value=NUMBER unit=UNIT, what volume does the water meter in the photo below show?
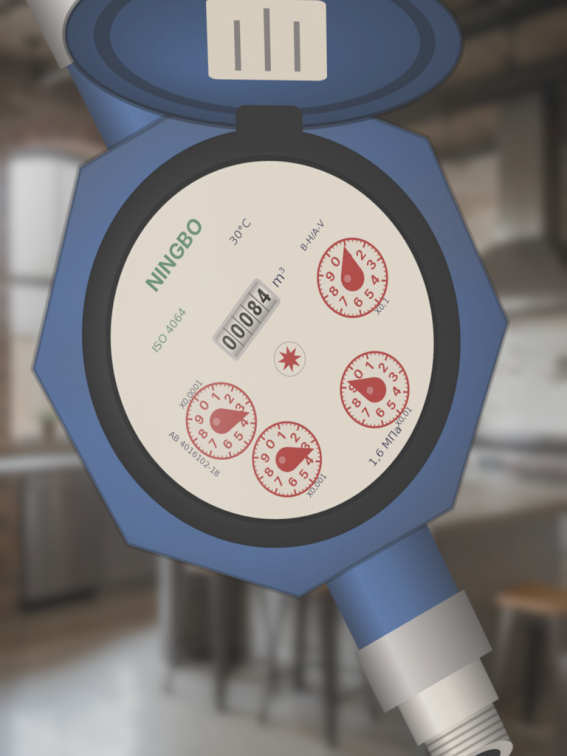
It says value=84.0933 unit=m³
